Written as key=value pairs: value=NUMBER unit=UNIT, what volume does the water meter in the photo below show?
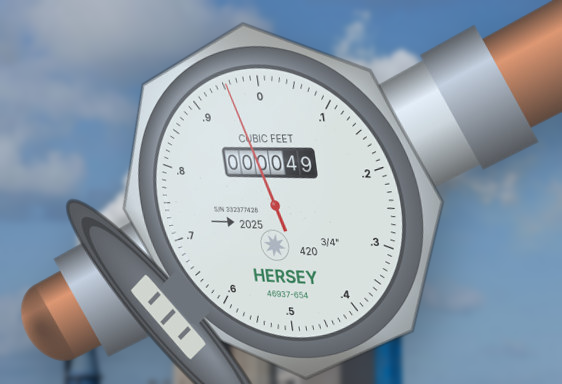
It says value=48.95 unit=ft³
